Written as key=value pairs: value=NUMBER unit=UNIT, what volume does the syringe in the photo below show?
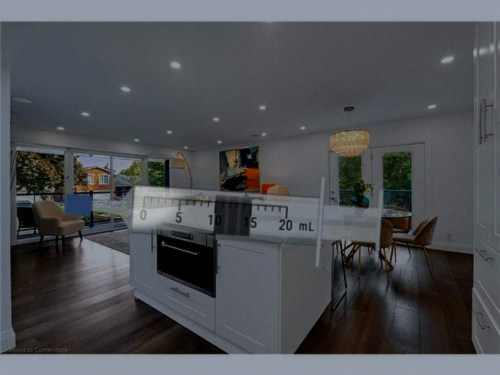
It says value=10 unit=mL
